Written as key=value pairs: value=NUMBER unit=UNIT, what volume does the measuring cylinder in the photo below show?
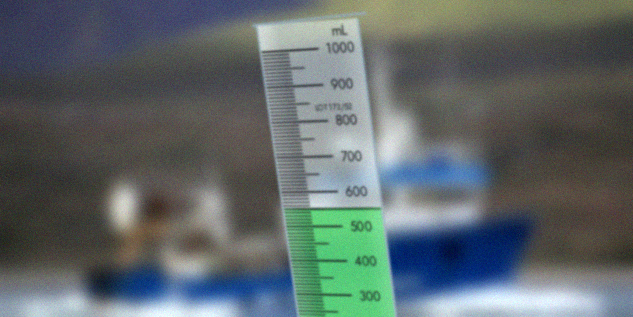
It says value=550 unit=mL
